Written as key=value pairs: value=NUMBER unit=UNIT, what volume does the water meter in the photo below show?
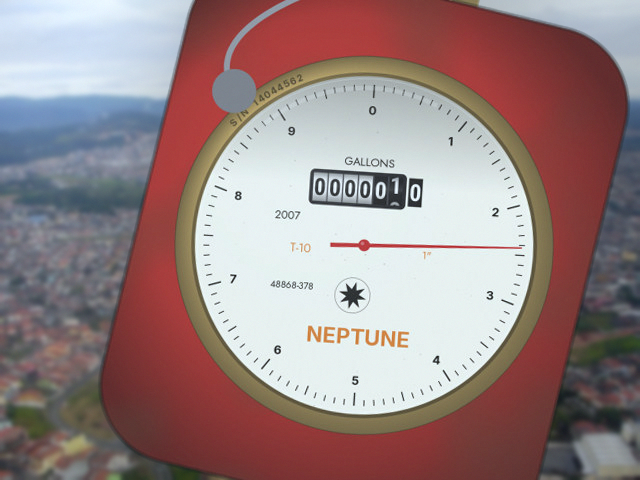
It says value=12.4 unit=gal
